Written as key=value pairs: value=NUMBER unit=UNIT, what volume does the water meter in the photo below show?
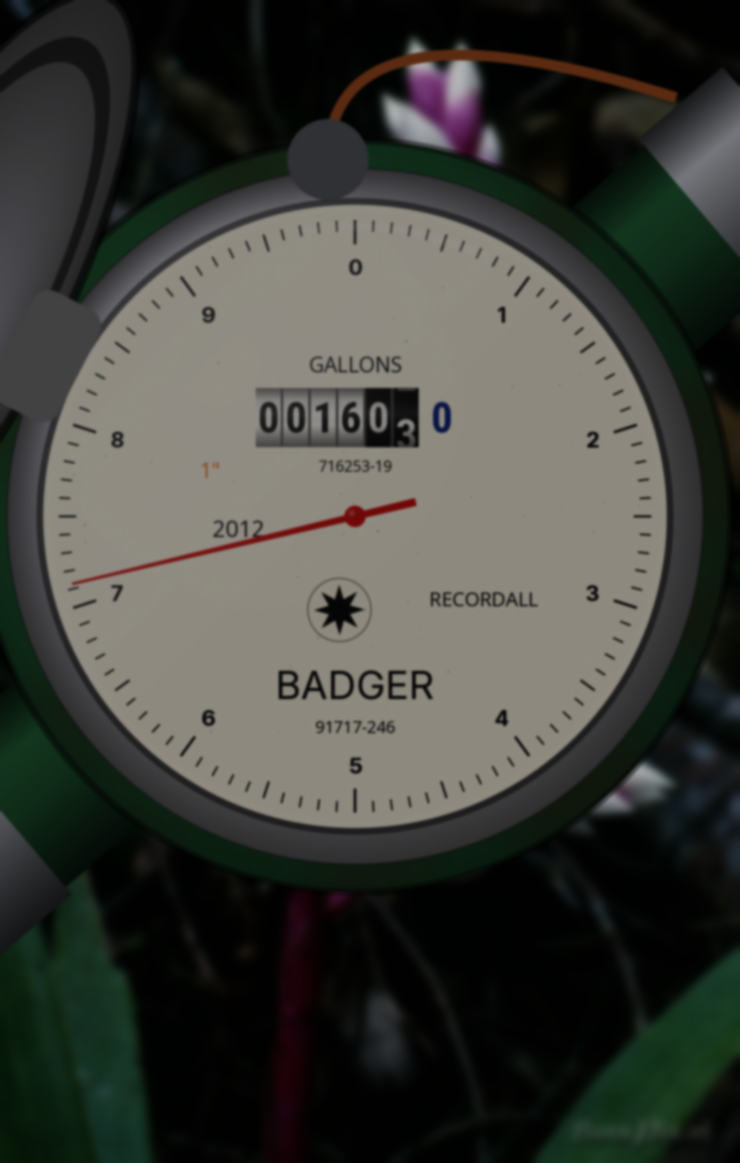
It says value=16027.1 unit=gal
